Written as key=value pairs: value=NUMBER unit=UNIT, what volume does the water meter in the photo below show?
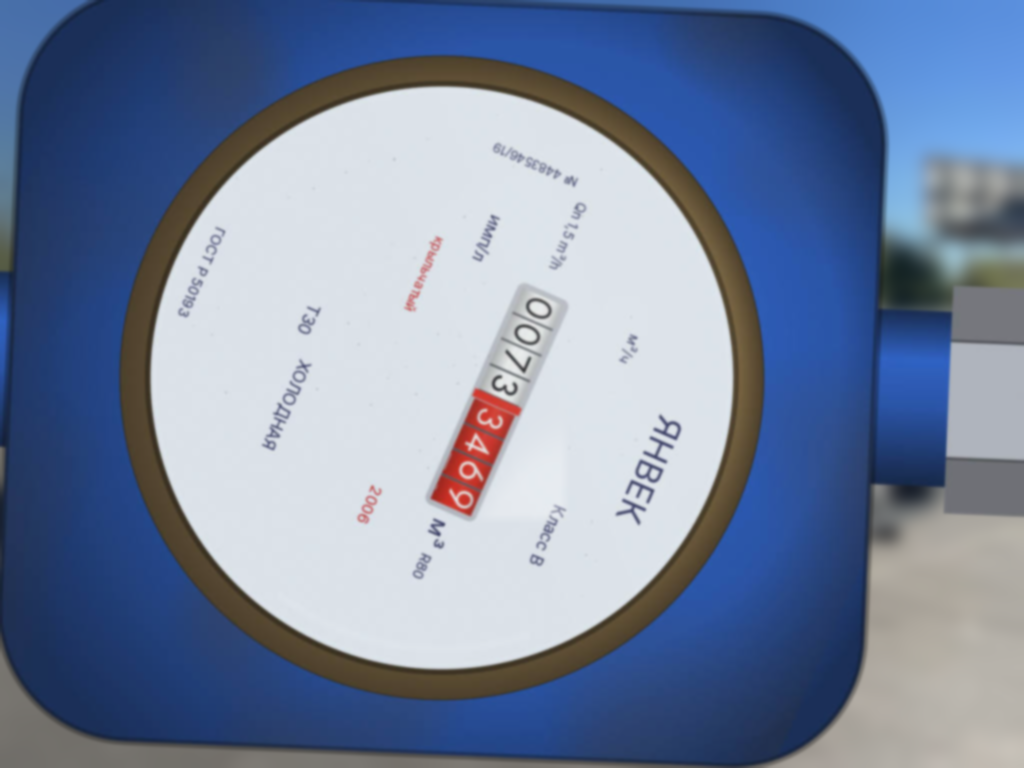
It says value=73.3469 unit=m³
